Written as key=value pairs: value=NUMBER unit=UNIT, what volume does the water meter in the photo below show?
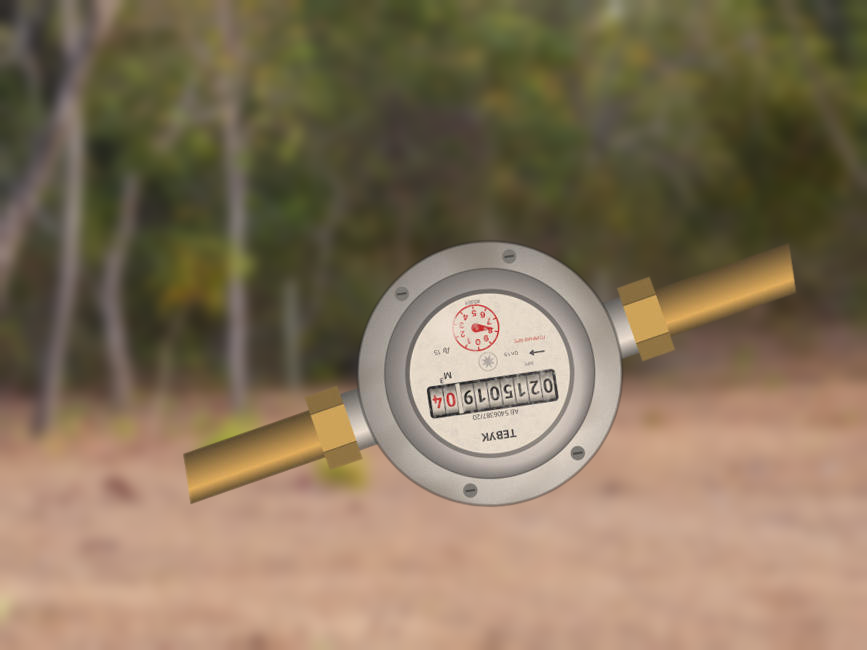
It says value=215019.047 unit=m³
